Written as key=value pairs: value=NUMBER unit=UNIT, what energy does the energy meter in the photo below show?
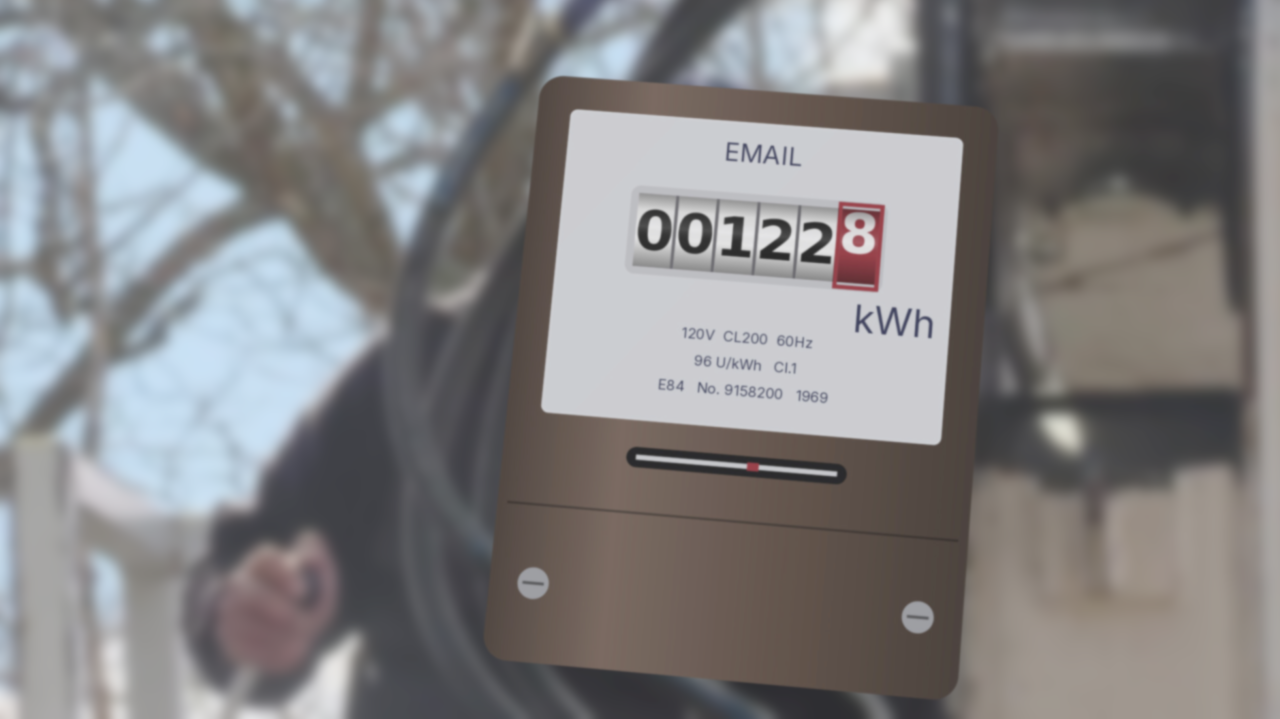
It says value=122.8 unit=kWh
